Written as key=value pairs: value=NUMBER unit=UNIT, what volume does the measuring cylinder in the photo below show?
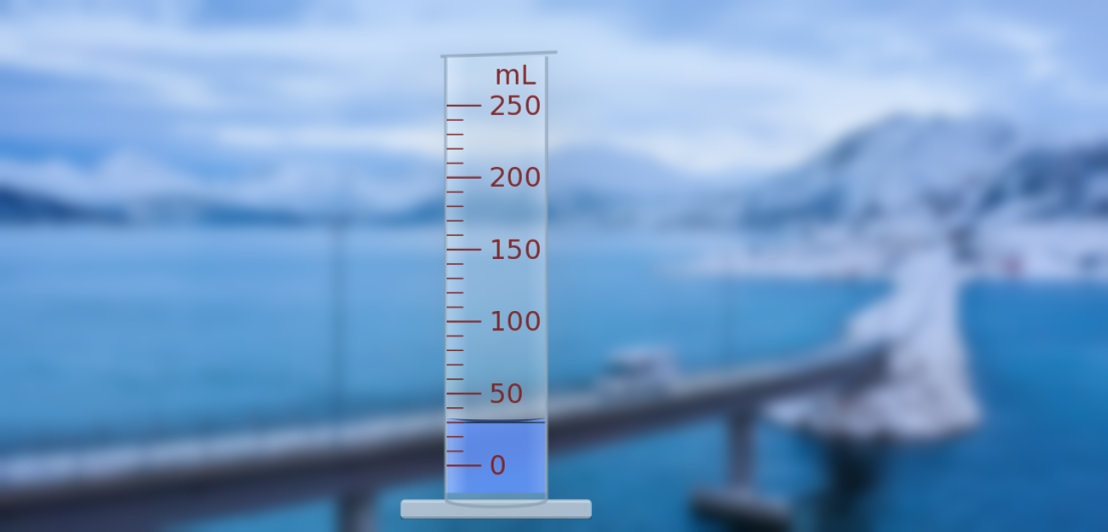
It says value=30 unit=mL
